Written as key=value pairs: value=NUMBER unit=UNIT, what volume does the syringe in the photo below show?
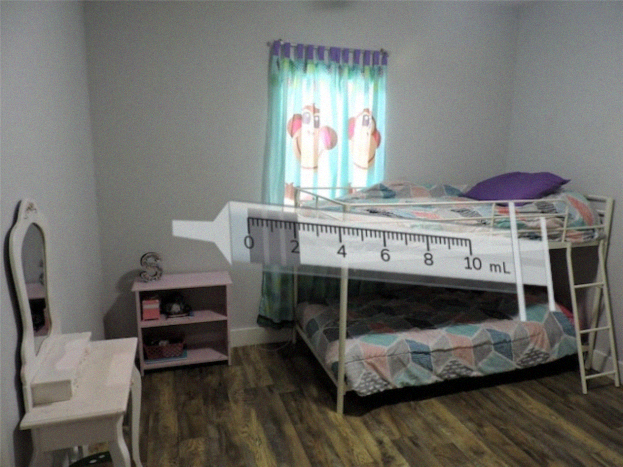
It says value=0 unit=mL
